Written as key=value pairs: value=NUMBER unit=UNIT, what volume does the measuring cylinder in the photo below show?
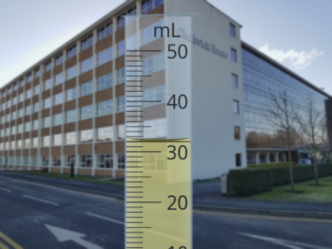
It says value=32 unit=mL
